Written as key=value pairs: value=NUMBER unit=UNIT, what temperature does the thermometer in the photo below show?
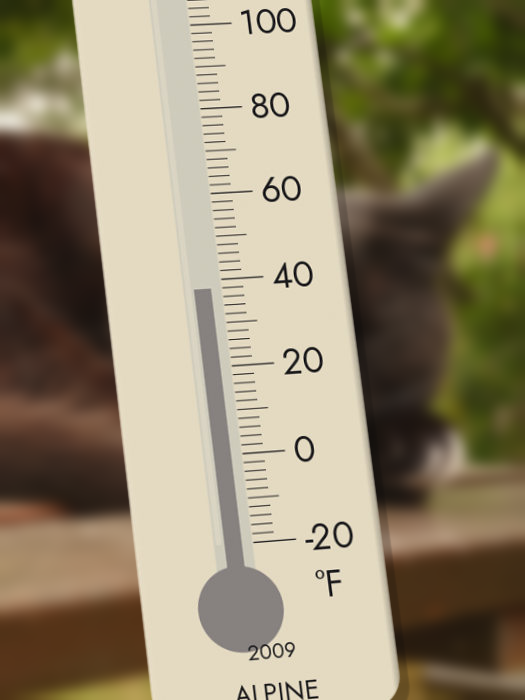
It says value=38 unit=°F
